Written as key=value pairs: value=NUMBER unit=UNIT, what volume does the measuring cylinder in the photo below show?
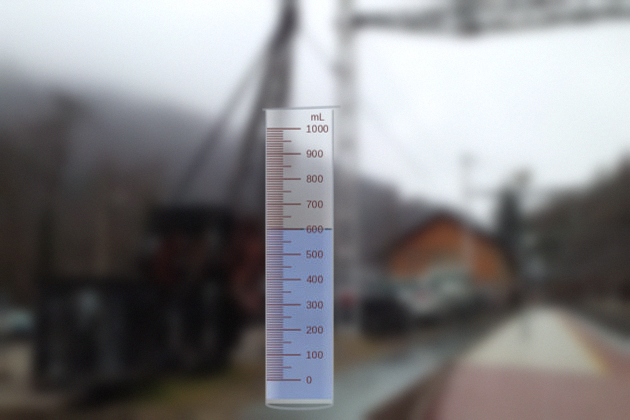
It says value=600 unit=mL
